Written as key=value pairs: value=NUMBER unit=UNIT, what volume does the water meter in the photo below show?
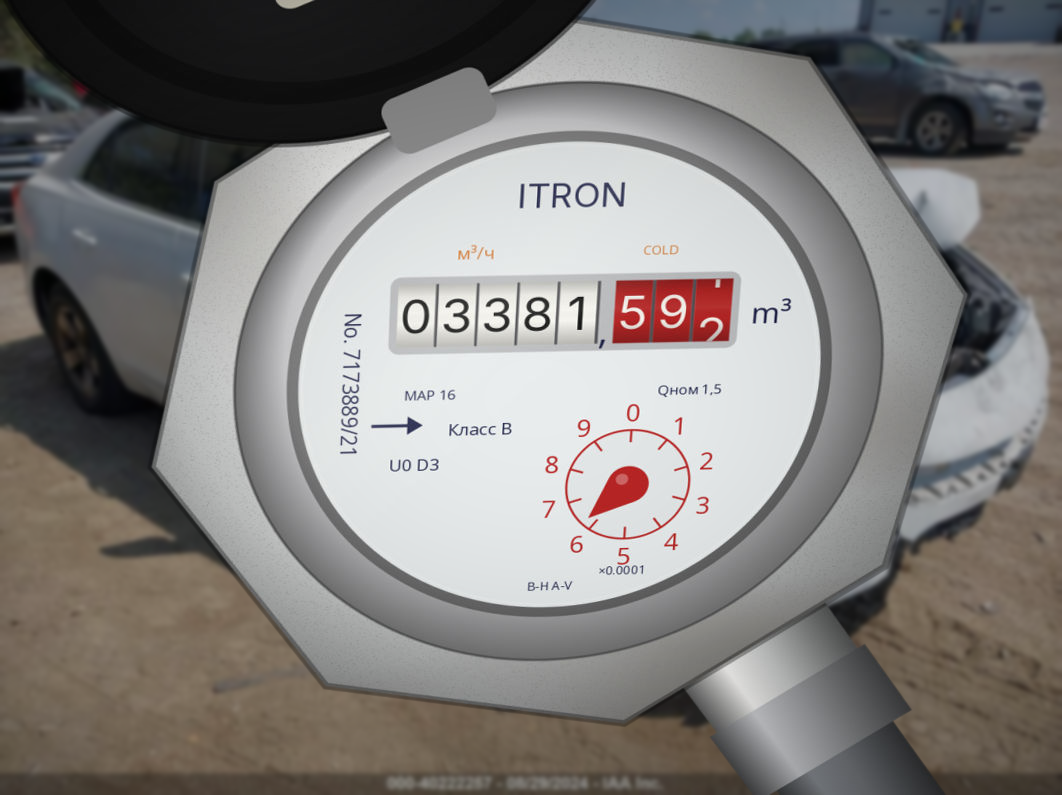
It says value=3381.5916 unit=m³
